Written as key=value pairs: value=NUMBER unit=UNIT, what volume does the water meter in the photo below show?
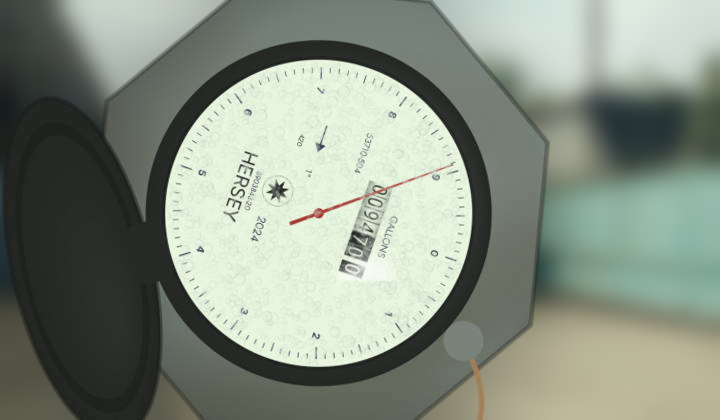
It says value=94698.9 unit=gal
